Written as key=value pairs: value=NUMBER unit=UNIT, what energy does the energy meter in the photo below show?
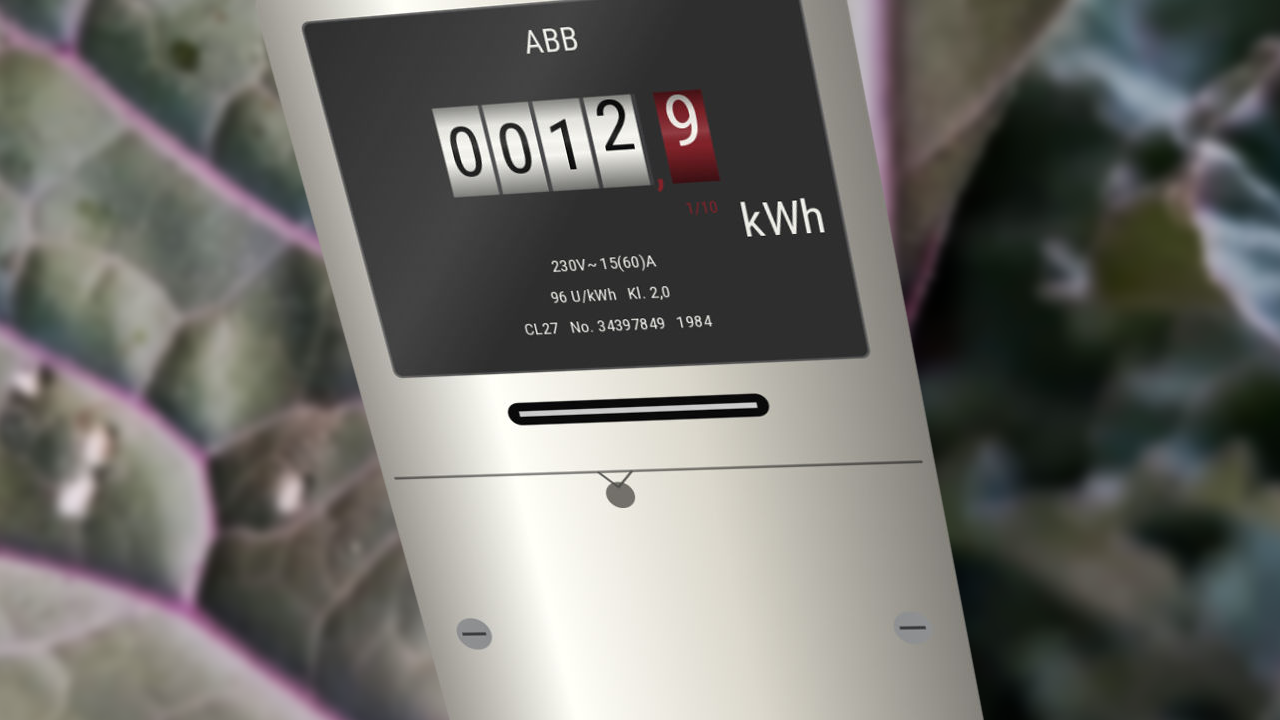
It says value=12.9 unit=kWh
